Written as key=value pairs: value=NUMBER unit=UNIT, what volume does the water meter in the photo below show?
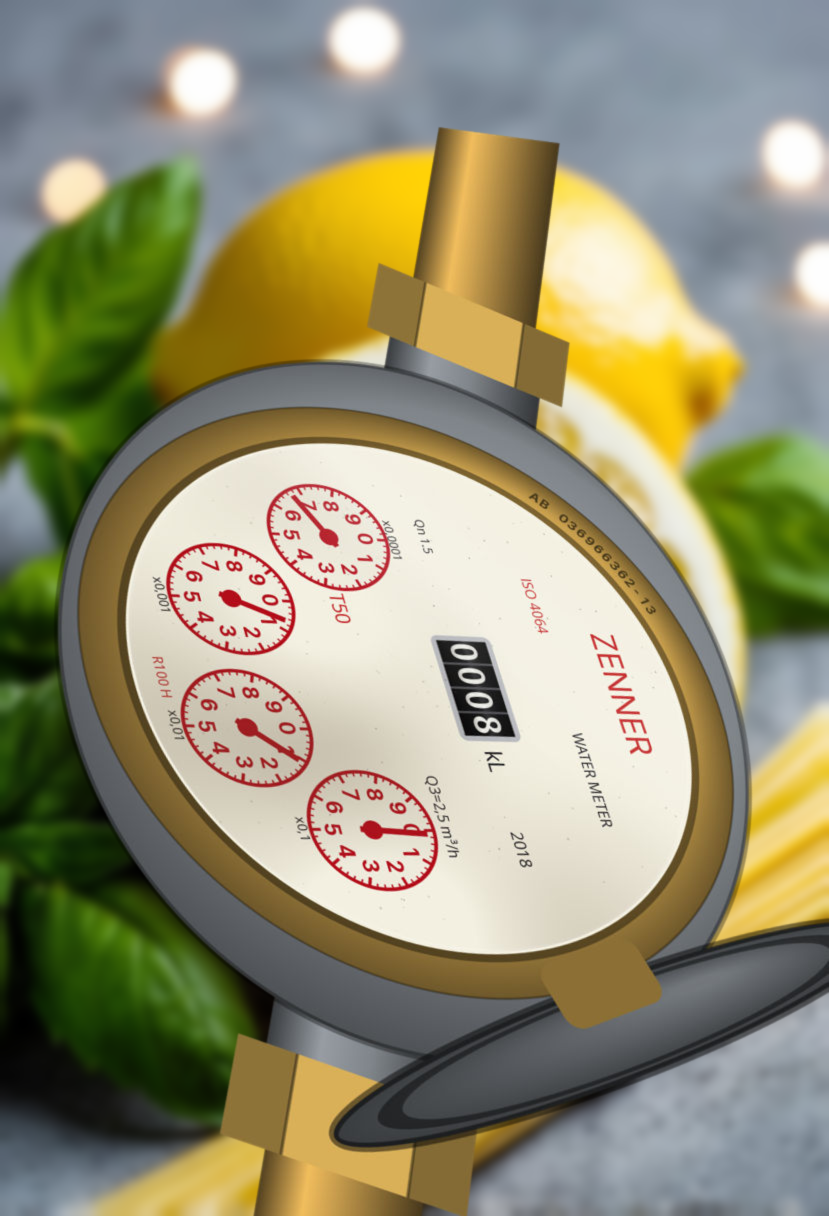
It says value=8.0106 unit=kL
